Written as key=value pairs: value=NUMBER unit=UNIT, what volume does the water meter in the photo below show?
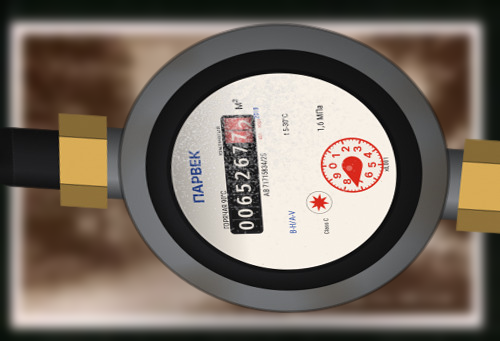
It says value=65267.717 unit=m³
